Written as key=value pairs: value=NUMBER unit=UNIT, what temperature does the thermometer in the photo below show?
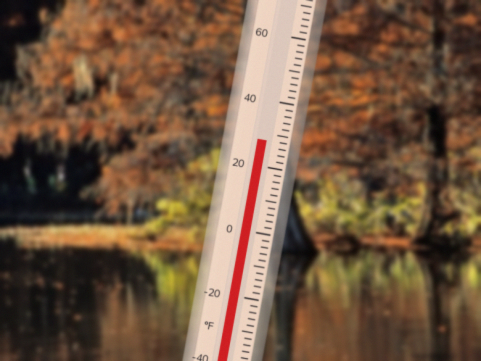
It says value=28 unit=°F
